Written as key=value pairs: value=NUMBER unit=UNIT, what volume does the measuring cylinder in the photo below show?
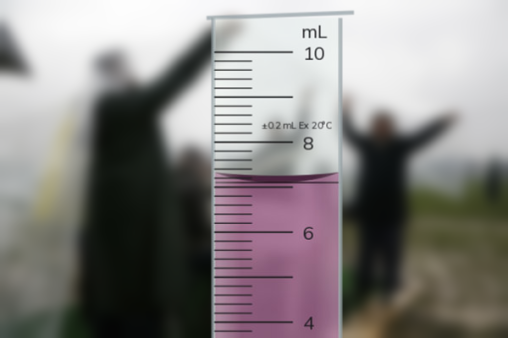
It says value=7.1 unit=mL
